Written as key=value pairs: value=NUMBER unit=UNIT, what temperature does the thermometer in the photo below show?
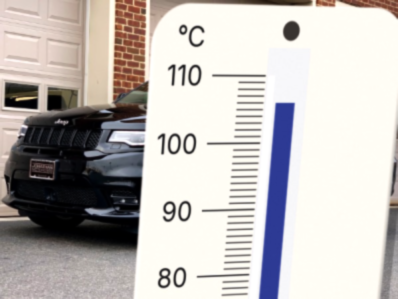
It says value=106 unit=°C
